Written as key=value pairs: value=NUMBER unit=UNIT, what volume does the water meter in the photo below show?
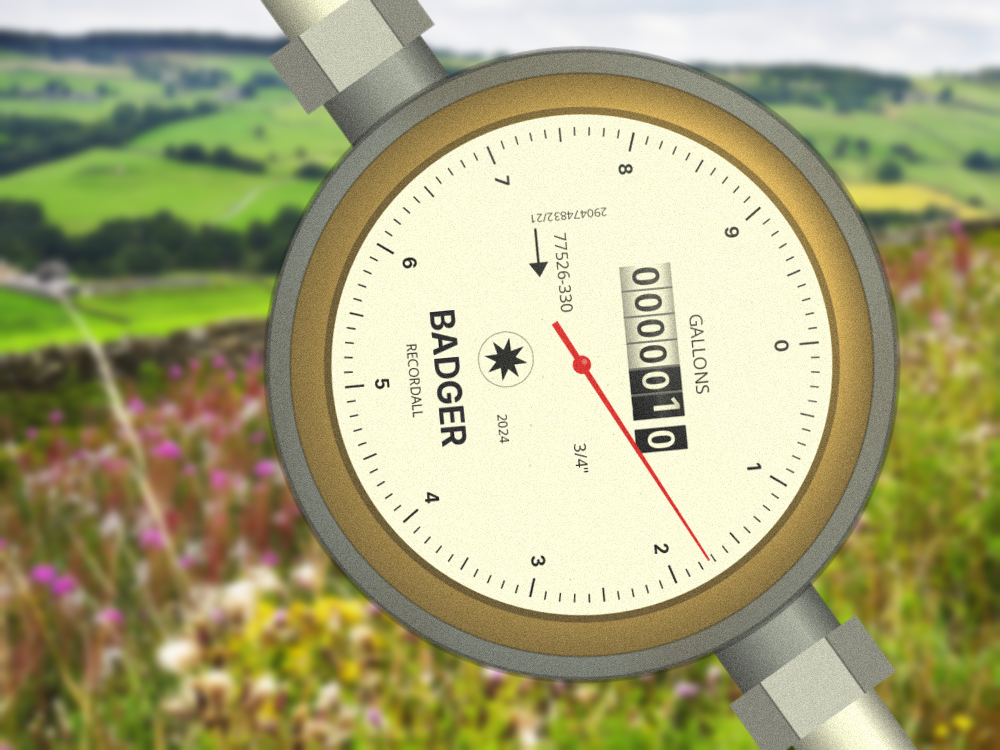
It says value=11.7 unit=gal
